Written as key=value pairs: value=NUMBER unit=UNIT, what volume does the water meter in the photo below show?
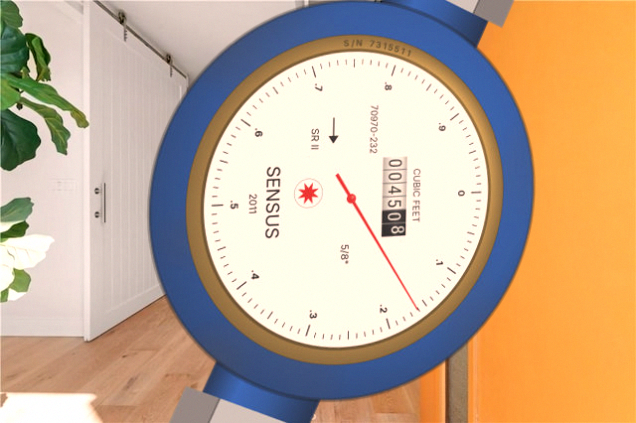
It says value=4508.16 unit=ft³
